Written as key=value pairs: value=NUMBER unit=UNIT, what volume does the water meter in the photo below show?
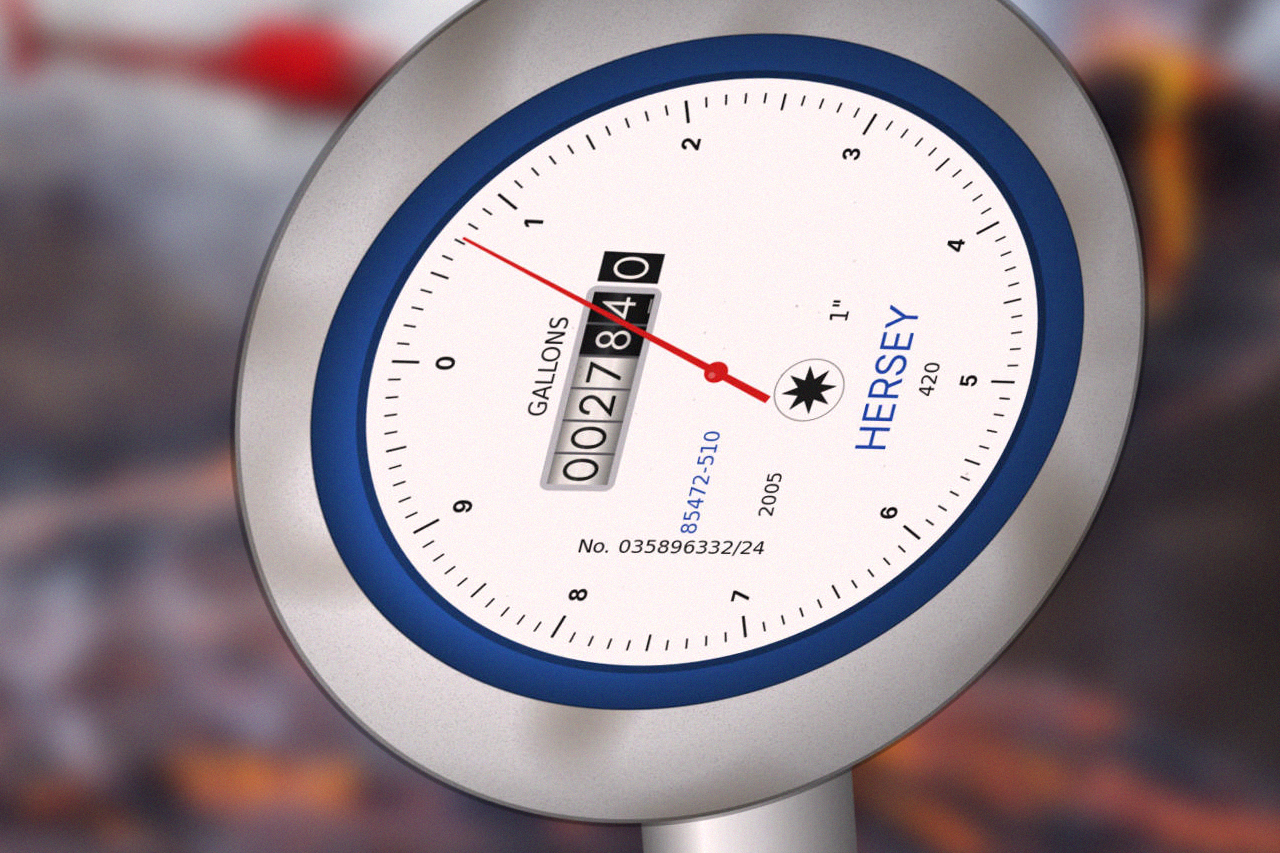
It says value=27840.7 unit=gal
